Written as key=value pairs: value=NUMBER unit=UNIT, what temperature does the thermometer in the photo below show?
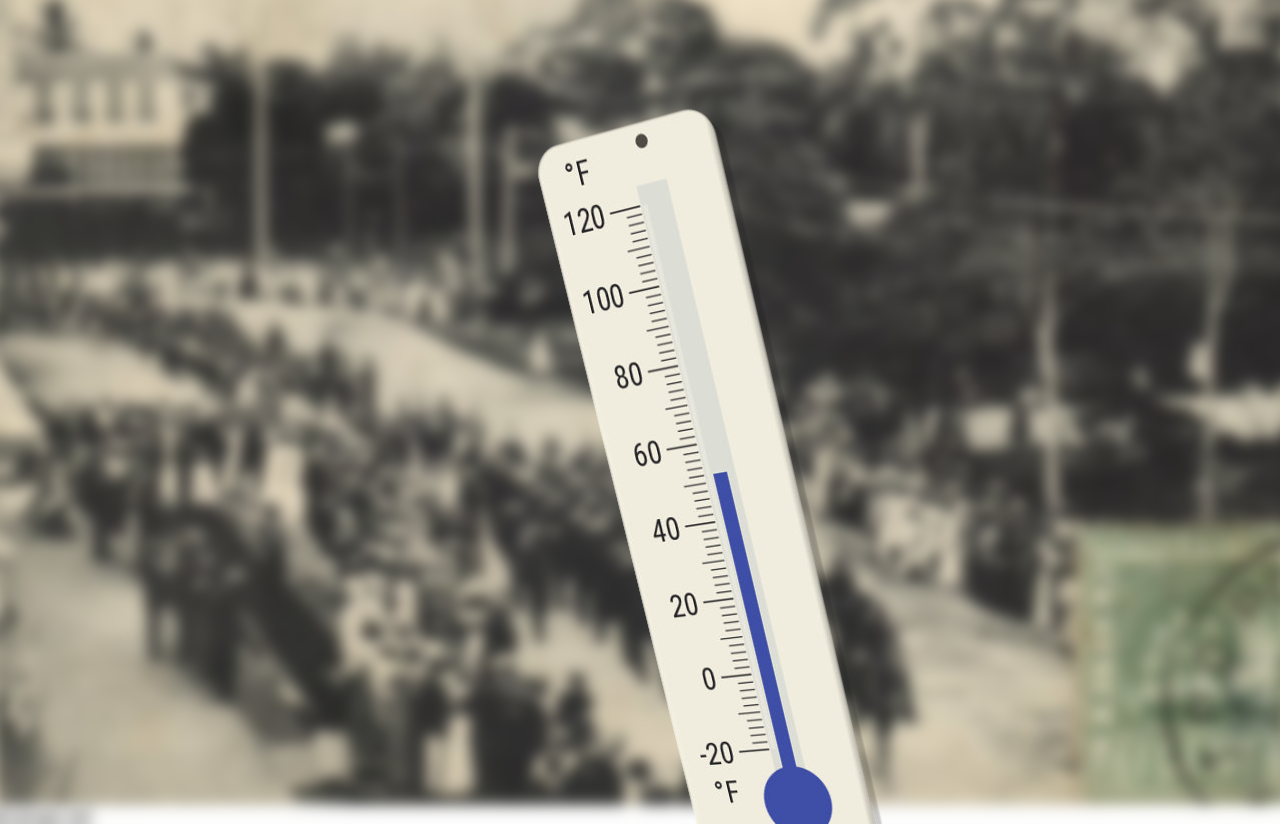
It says value=52 unit=°F
